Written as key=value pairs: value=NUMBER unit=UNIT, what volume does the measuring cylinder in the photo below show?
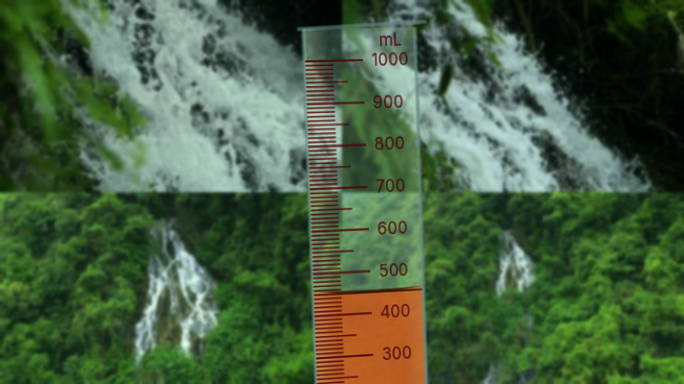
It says value=450 unit=mL
